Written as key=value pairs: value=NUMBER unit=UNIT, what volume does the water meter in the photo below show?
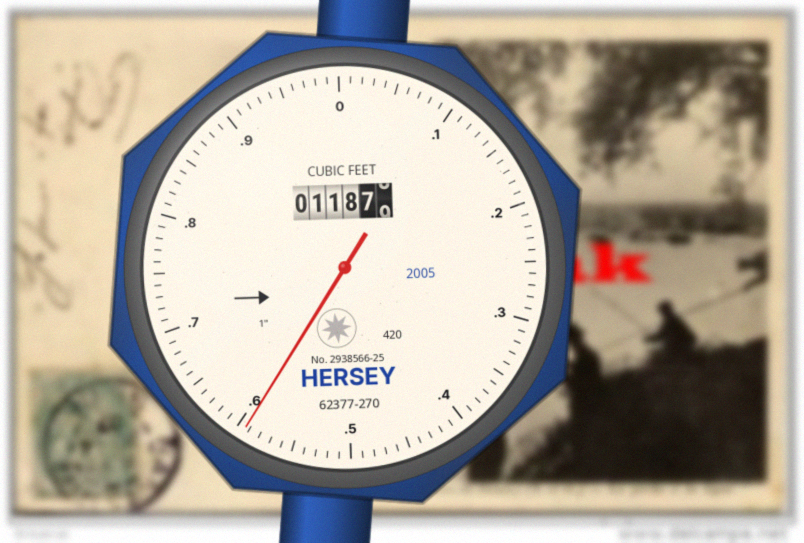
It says value=11878.59 unit=ft³
